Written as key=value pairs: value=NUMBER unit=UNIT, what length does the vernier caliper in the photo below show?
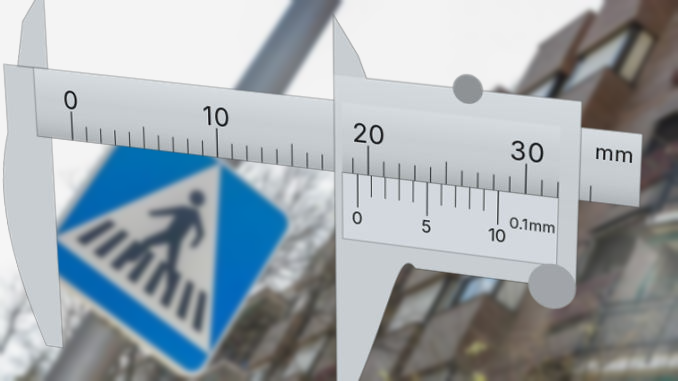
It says value=19.3 unit=mm
